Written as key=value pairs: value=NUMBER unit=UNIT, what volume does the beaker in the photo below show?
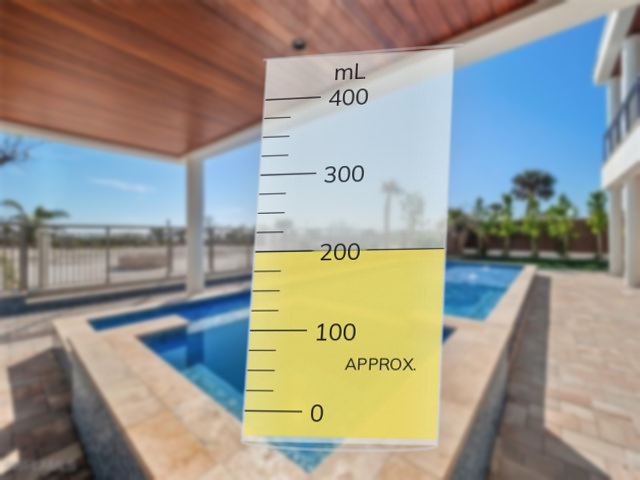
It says value=200 unit=mL
